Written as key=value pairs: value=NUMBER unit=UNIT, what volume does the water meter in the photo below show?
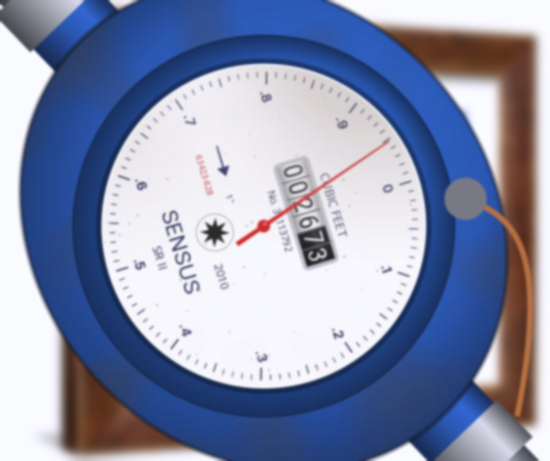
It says value=2672.95 unit=ft³
